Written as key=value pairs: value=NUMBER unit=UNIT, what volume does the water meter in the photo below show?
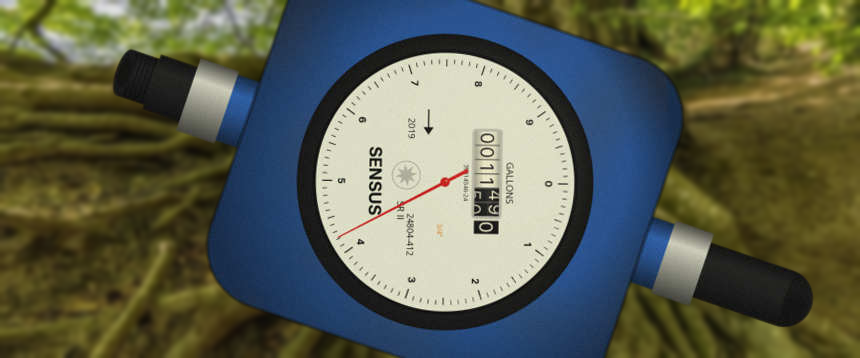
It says value=11494.2 unit=gal
